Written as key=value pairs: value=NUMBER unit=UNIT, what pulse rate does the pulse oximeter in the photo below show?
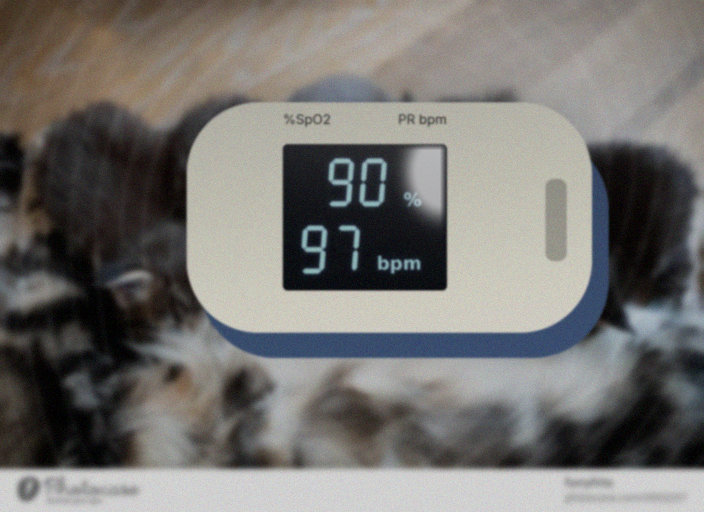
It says value=97 unit=bpm
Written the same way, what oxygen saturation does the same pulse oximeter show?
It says value=90 unit=%
